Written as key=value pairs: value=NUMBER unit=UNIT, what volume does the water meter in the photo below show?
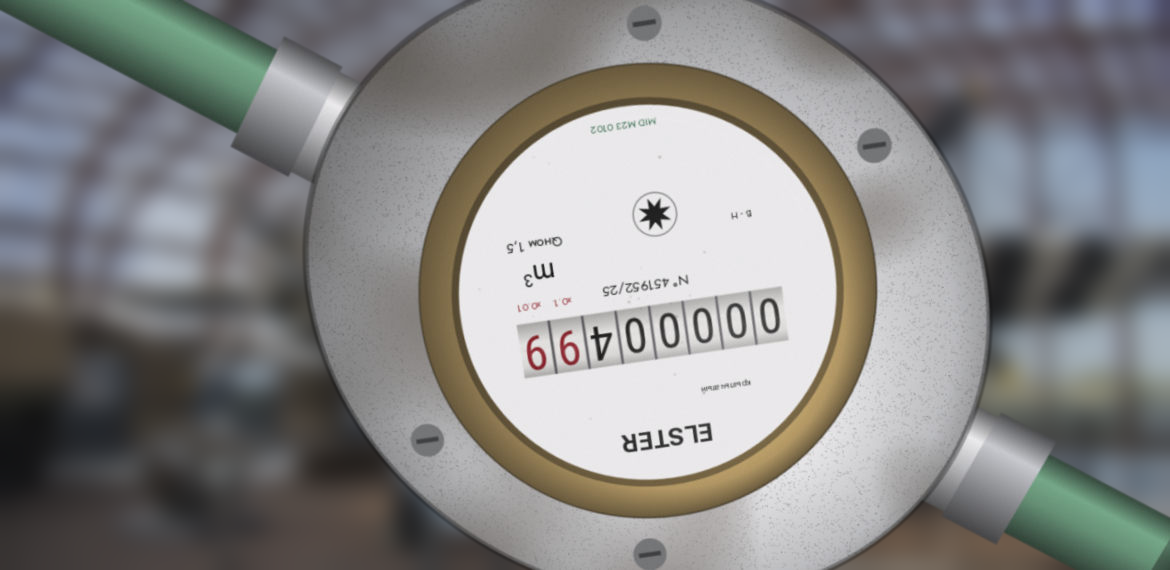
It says value=4.99 unit=m³
